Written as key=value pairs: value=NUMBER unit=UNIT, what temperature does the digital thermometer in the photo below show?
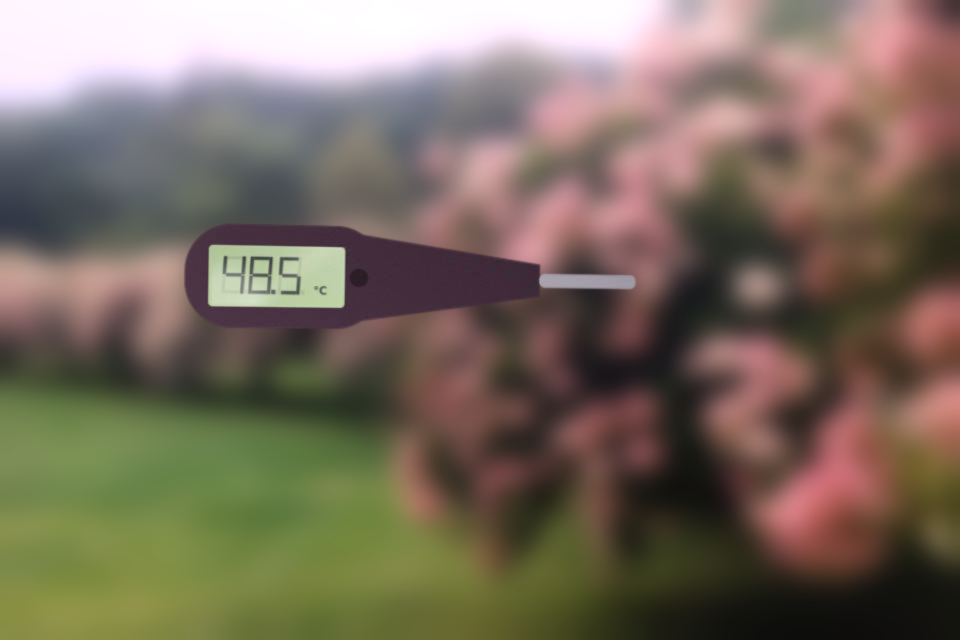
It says value=48.5 unit=°C
